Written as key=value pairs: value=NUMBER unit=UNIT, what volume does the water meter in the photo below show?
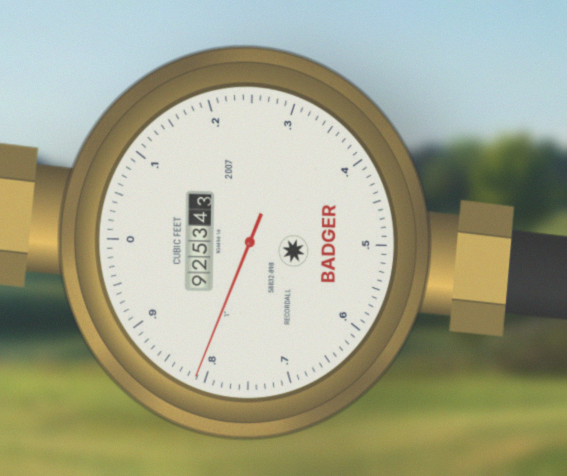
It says value=925342.81 unit=ft³
